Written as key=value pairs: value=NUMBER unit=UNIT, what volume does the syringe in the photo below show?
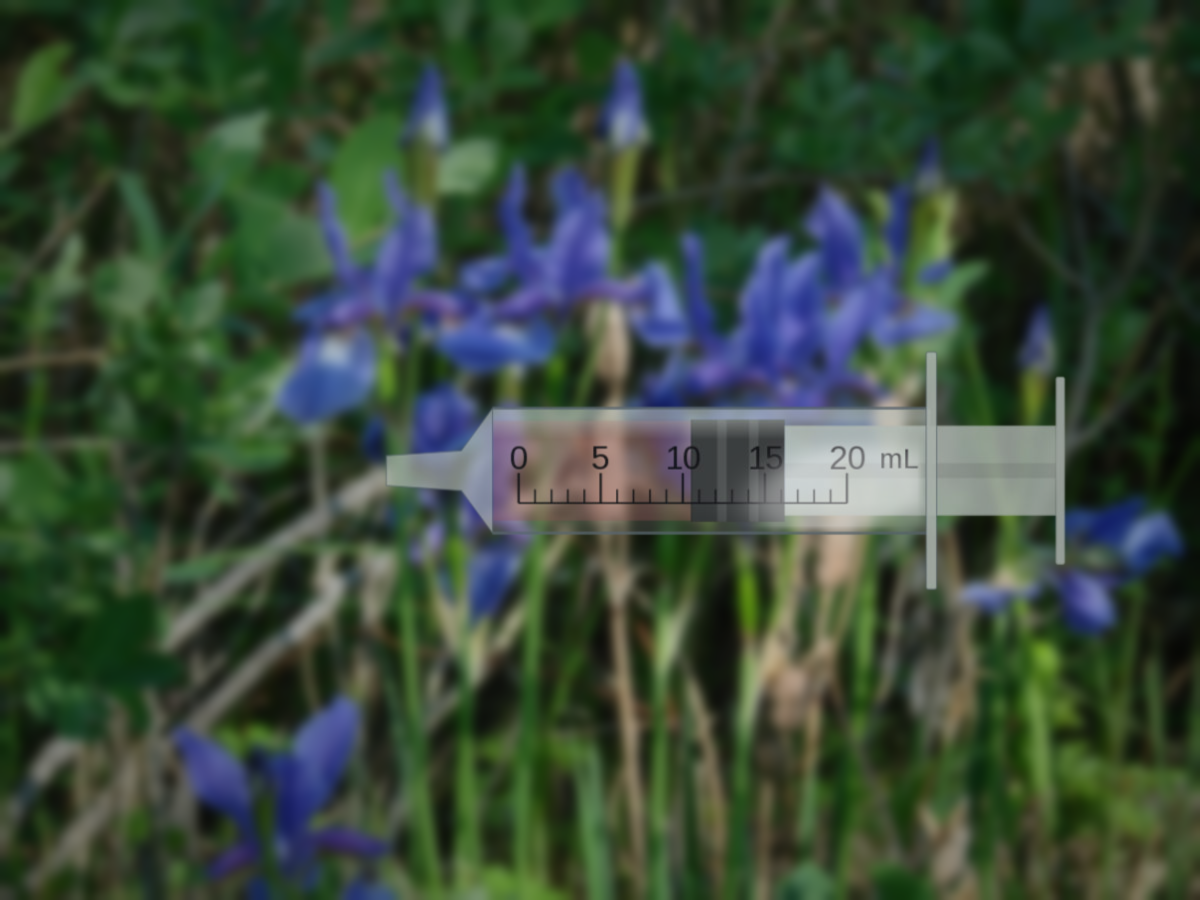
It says value=10.5 unit=mL
